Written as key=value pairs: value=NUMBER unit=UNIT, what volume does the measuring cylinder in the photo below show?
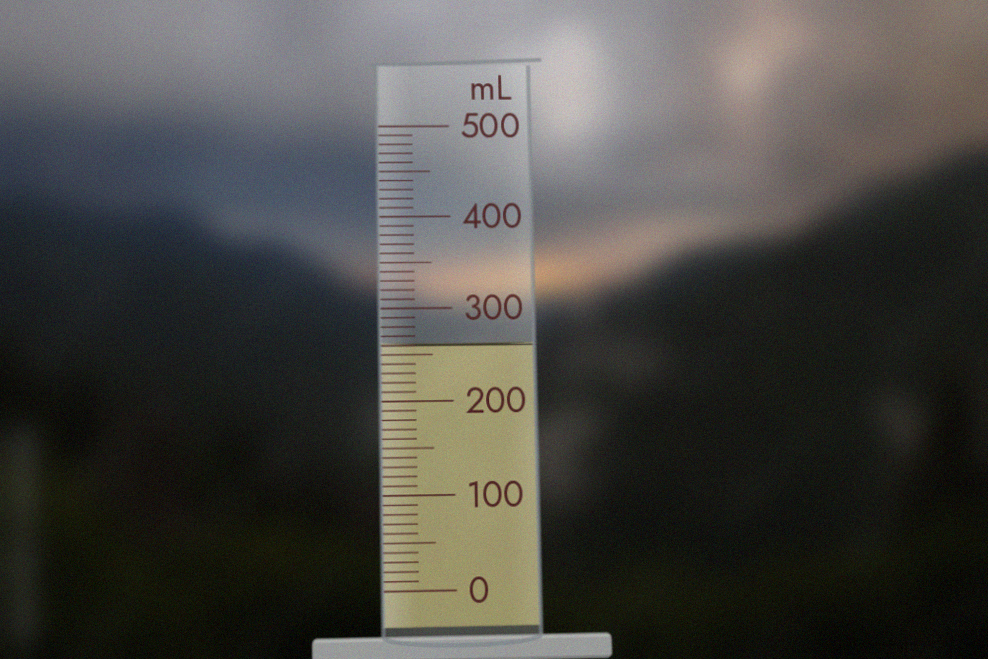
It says value=260 unit=mL
